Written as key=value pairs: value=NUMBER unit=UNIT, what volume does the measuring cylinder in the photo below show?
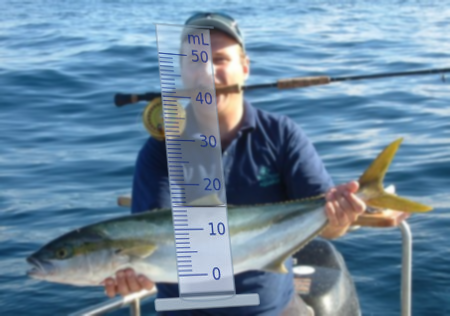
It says value=15 unit=mL
